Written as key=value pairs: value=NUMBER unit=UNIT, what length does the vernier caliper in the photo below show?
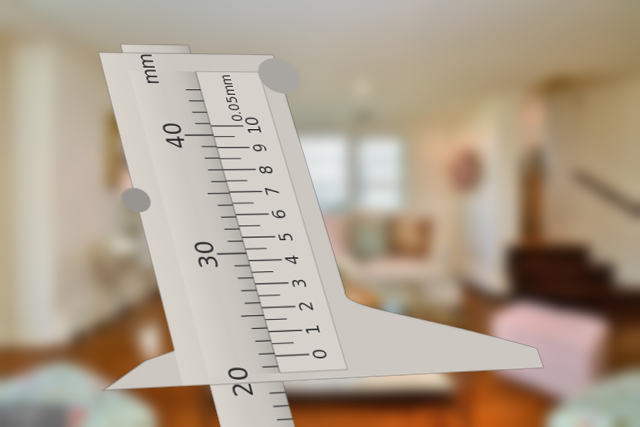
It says value=21.8 unit=mm
